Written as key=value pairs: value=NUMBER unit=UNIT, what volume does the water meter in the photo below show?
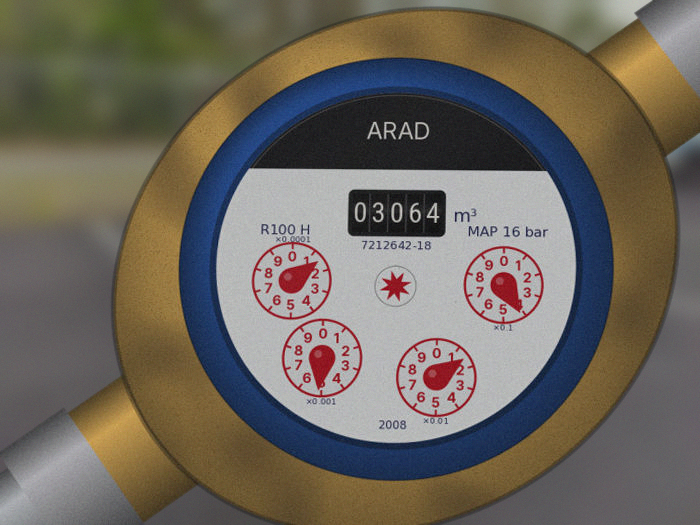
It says value=3064.4151 unit=m³
